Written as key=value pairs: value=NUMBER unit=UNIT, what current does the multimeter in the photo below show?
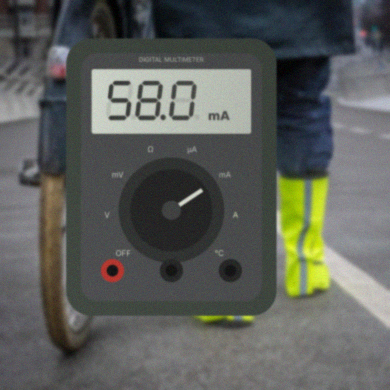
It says value=58.0 unit=mA
